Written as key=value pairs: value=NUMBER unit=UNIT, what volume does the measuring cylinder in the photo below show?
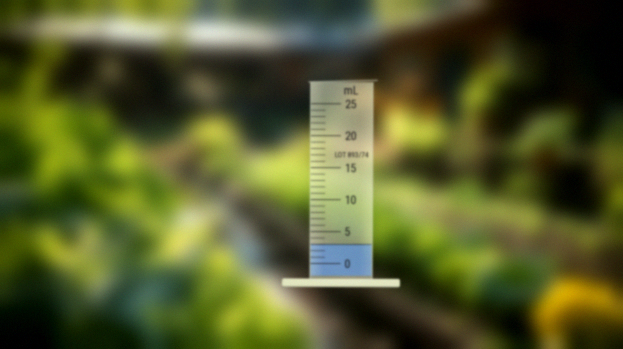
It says value=3 unit=mL
